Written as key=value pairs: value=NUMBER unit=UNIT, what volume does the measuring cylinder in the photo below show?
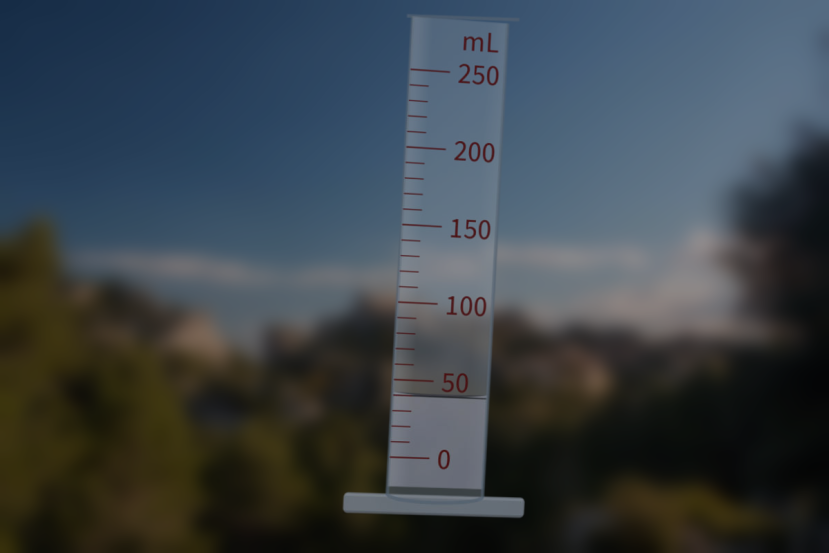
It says value=40 unit=mL
